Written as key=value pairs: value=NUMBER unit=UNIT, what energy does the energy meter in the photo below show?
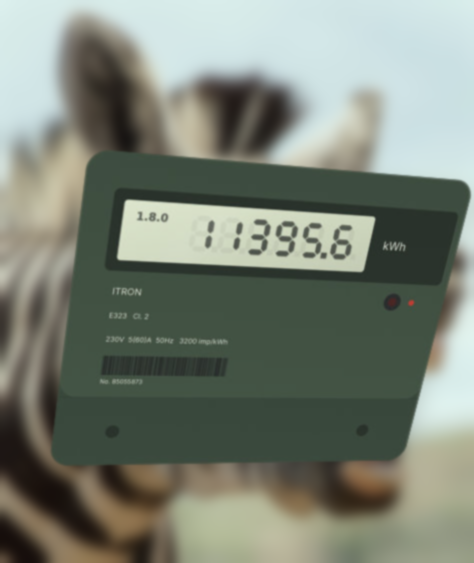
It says value=11395.6 unit=kWh
